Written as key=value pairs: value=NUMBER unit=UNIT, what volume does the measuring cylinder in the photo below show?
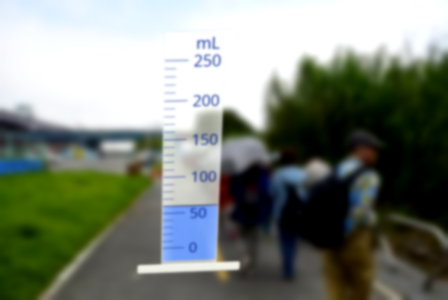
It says value=60 unit=mL
